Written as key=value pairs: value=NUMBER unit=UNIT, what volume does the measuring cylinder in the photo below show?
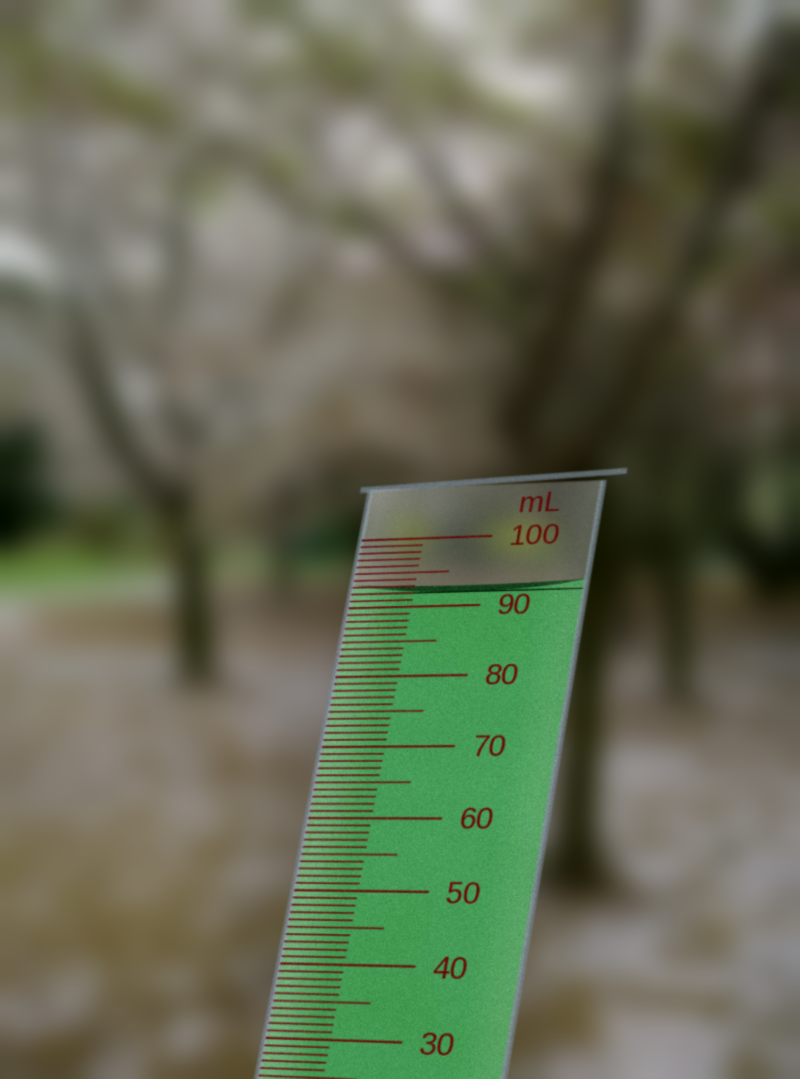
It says value=92 unit=mL
